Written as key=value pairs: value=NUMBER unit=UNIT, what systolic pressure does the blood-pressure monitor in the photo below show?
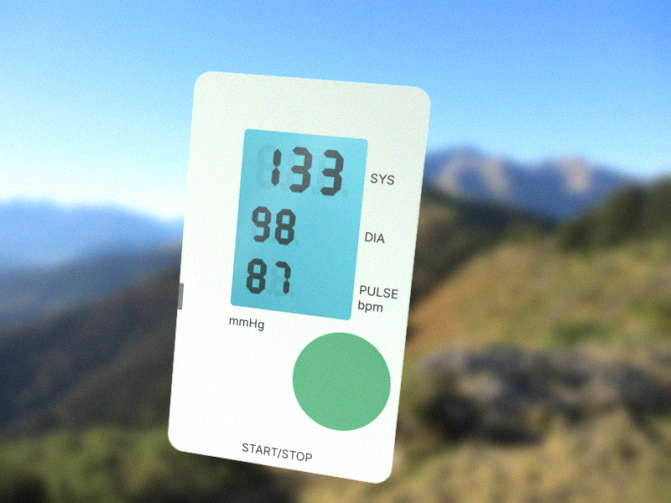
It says value=133 unit=mmHg
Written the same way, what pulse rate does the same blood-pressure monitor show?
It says value=87 unit=bpm
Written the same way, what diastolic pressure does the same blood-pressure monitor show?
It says value=98 unit=mmHg
